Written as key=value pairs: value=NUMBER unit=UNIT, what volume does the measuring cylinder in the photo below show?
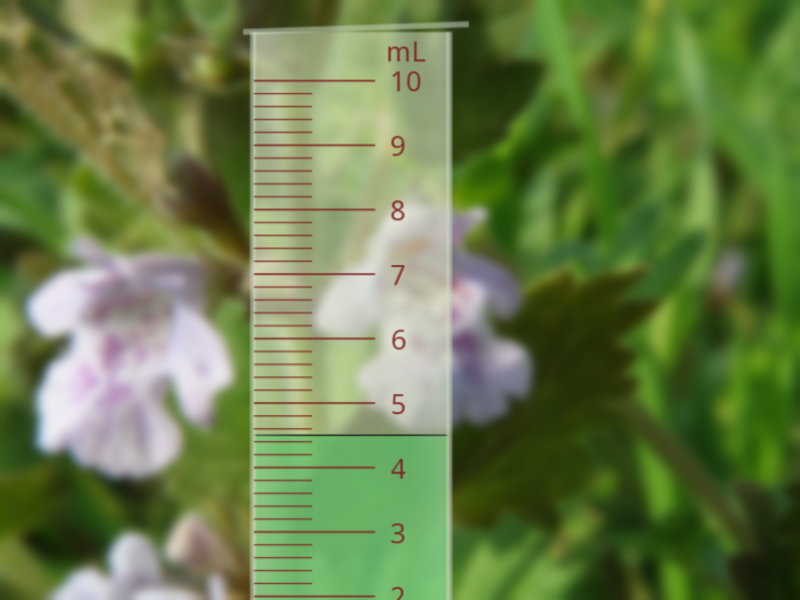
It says value=4.5 unit=mL
